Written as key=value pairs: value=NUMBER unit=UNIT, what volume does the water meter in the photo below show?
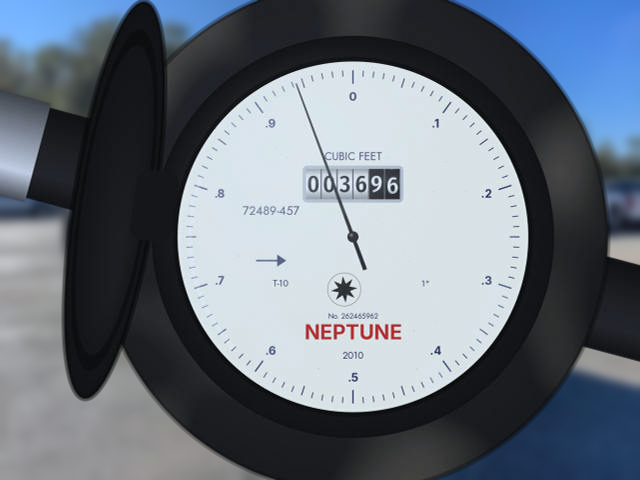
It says value=3695.94 unit=ft³
